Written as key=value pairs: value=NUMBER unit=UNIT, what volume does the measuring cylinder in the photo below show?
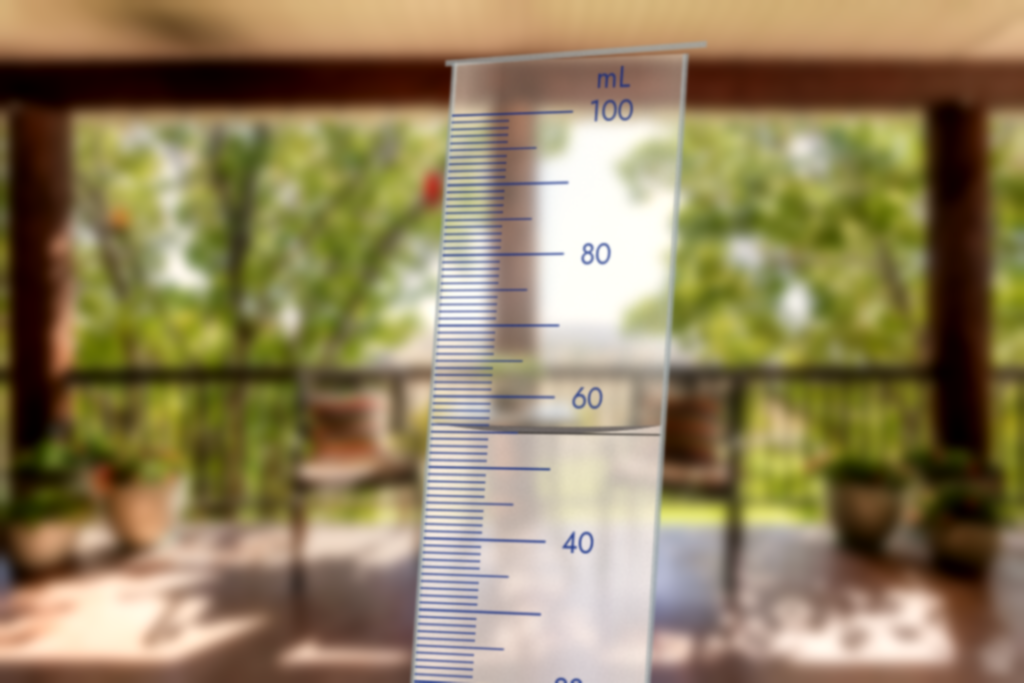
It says value=55 unit=mL
